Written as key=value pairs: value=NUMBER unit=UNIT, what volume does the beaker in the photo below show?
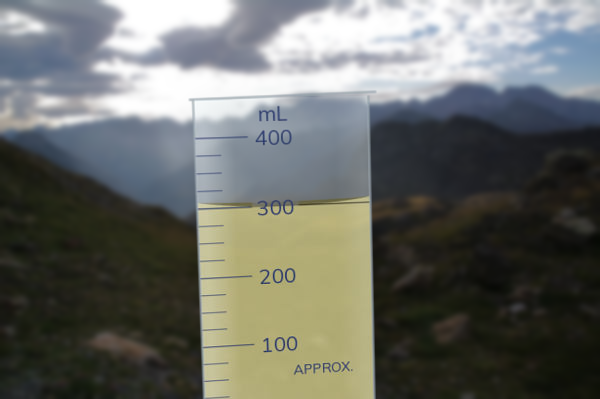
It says value=300 unit=mL
